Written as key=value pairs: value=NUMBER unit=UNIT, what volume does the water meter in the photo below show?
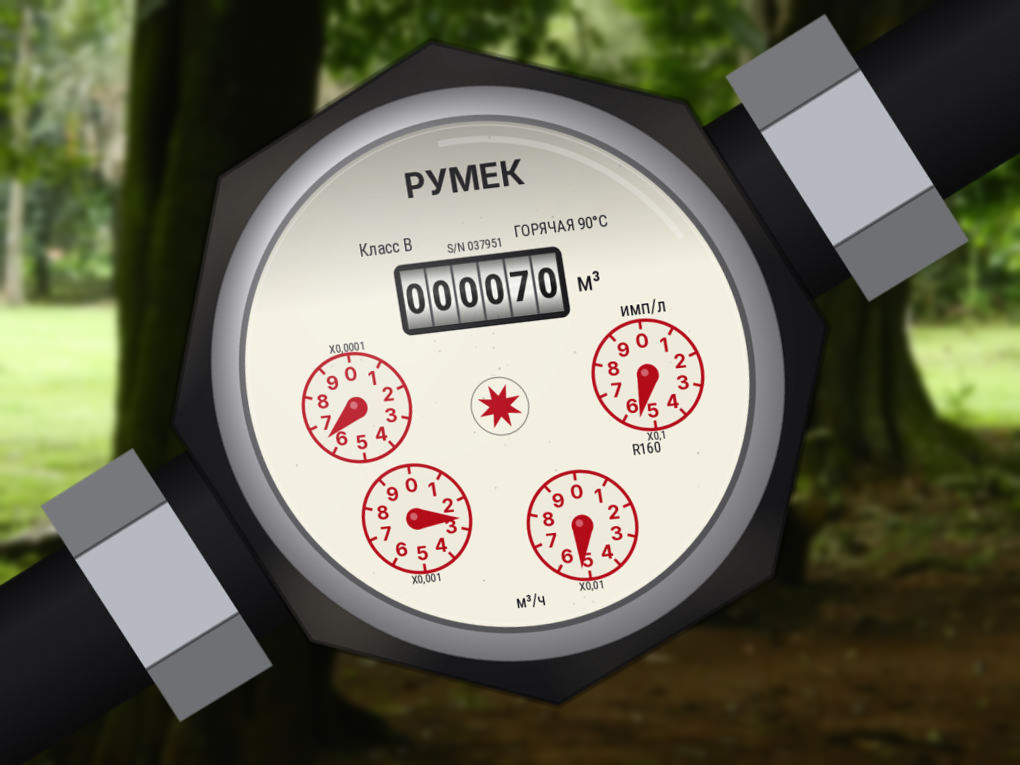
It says value=70.5526 unit=m³
